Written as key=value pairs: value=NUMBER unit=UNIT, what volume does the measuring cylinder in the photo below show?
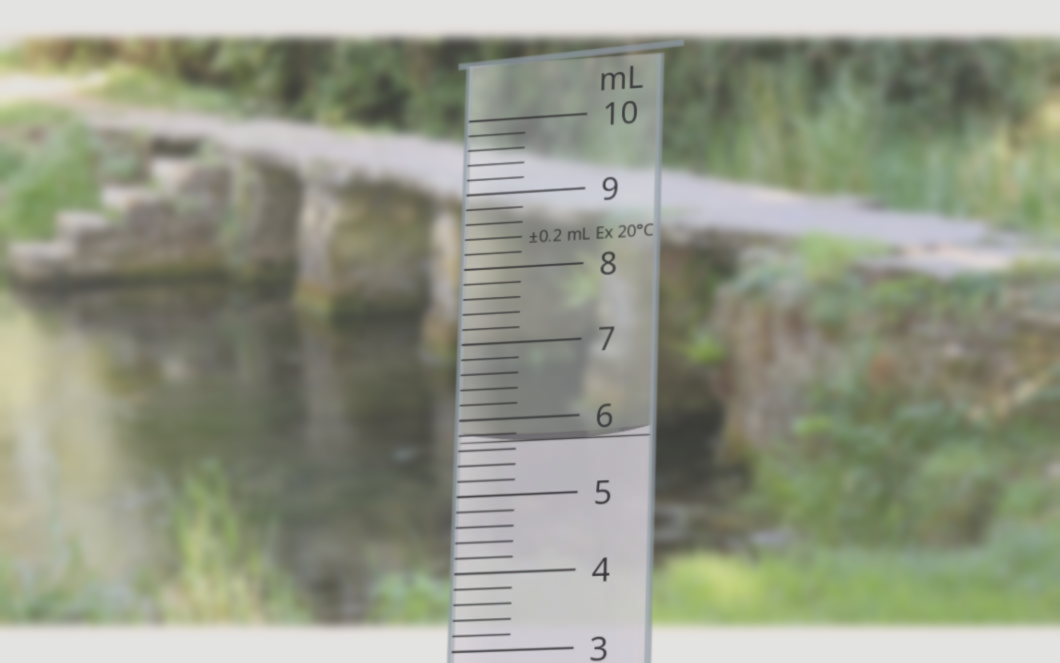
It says value=5.7 unit=mL
